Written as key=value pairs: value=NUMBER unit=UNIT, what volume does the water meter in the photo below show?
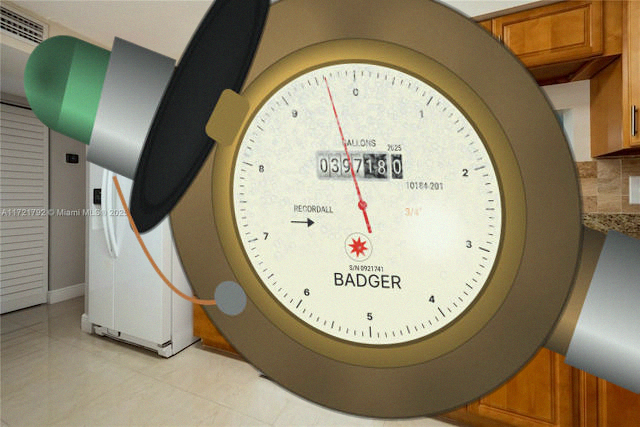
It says value=397179.6 unit=gal
